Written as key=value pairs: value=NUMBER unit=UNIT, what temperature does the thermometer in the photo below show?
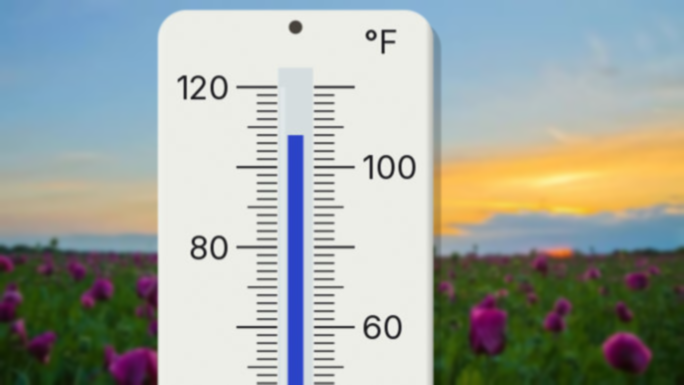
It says value=108 unit=°F
